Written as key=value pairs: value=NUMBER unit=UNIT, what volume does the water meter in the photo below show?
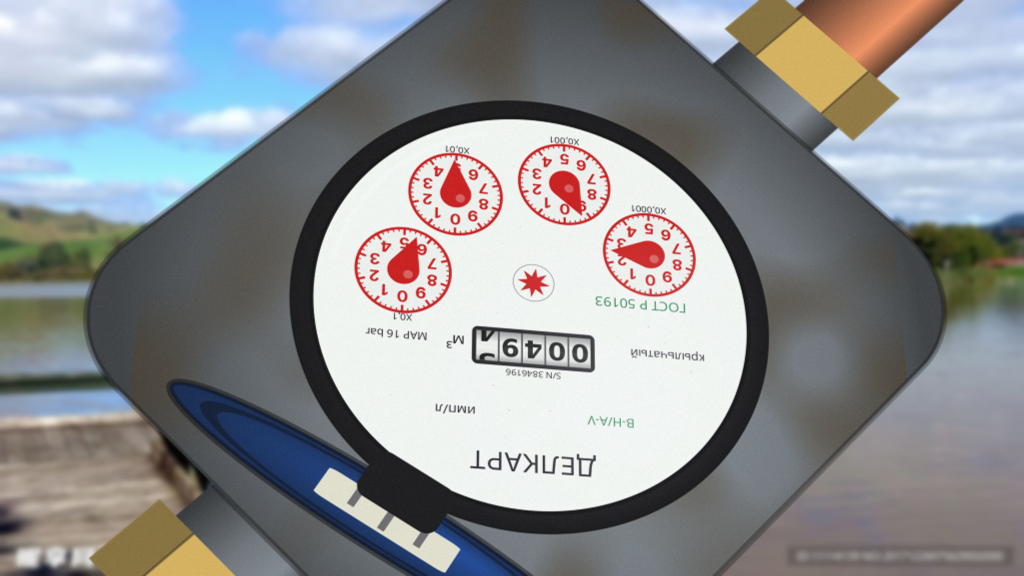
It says value=493.5492 unit=m³
